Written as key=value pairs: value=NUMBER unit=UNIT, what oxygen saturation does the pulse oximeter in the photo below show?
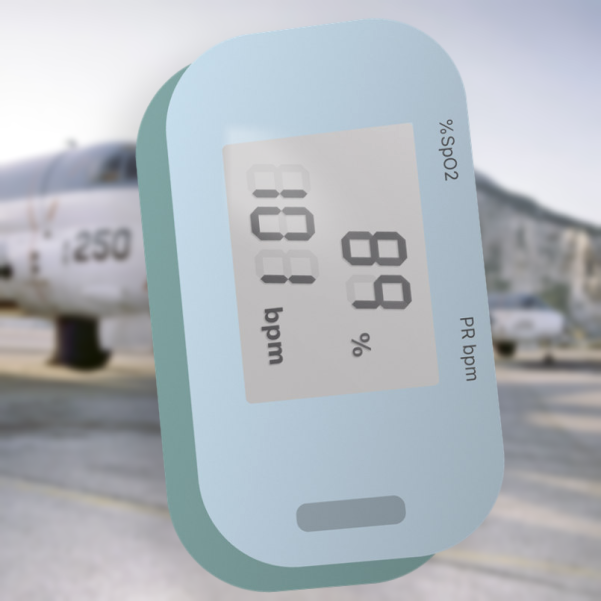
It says value=89 unit=%
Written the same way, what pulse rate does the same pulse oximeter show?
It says value=101 unit=bpm
